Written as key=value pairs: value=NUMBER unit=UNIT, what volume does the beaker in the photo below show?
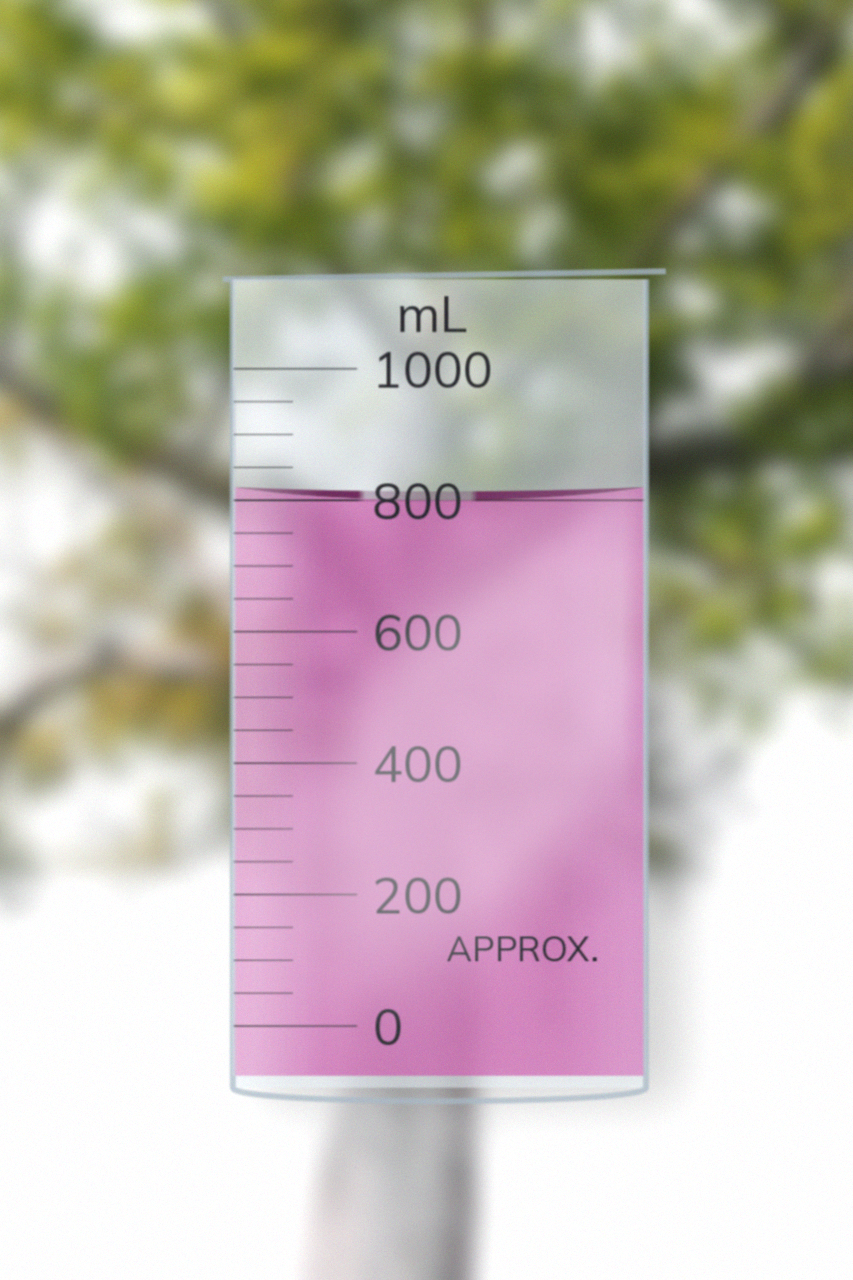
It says value=800 unit=mL
